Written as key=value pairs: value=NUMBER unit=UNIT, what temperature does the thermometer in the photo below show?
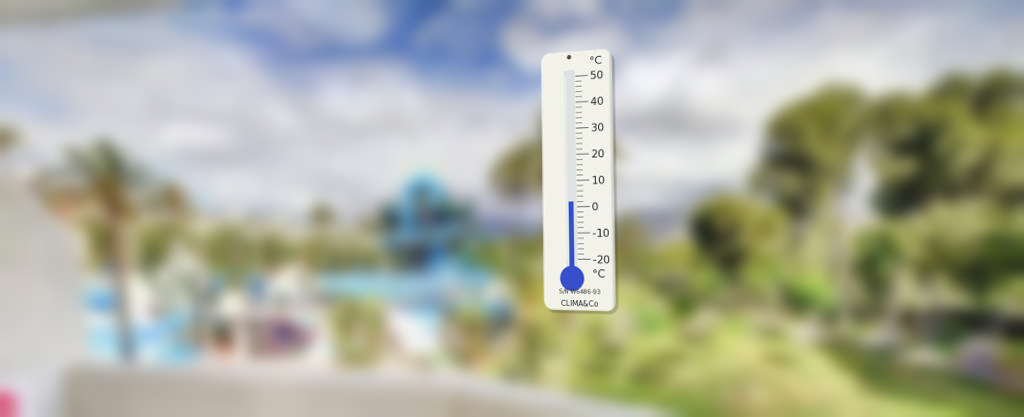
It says value=2 unit=°C
